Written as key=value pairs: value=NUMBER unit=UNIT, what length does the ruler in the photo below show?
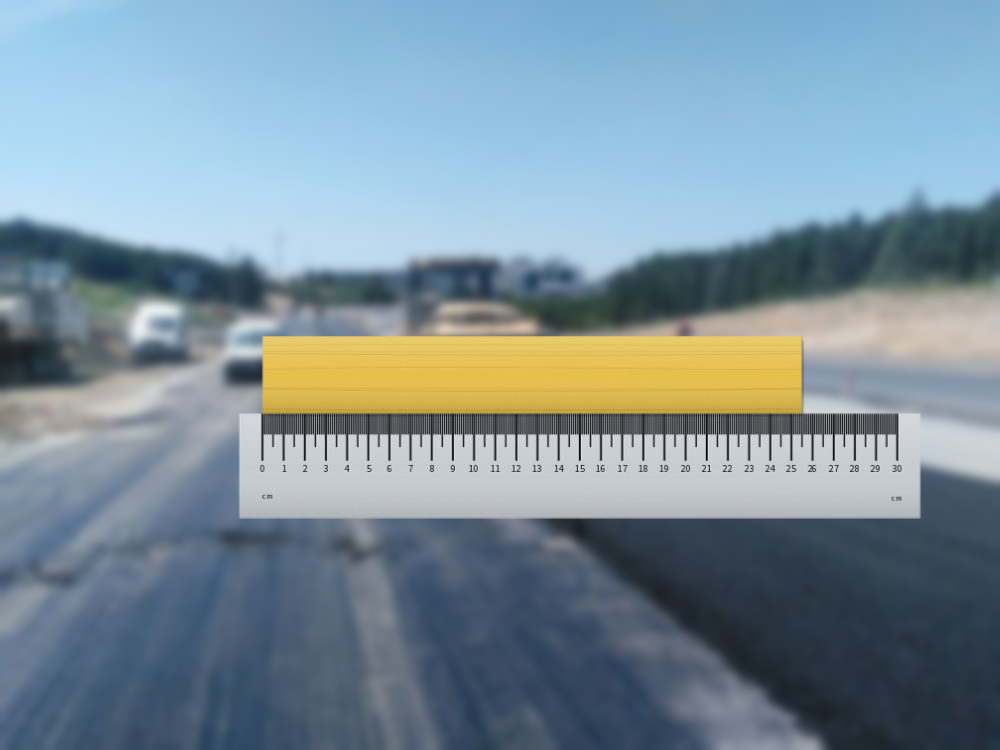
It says value=25.5 unit=cm
